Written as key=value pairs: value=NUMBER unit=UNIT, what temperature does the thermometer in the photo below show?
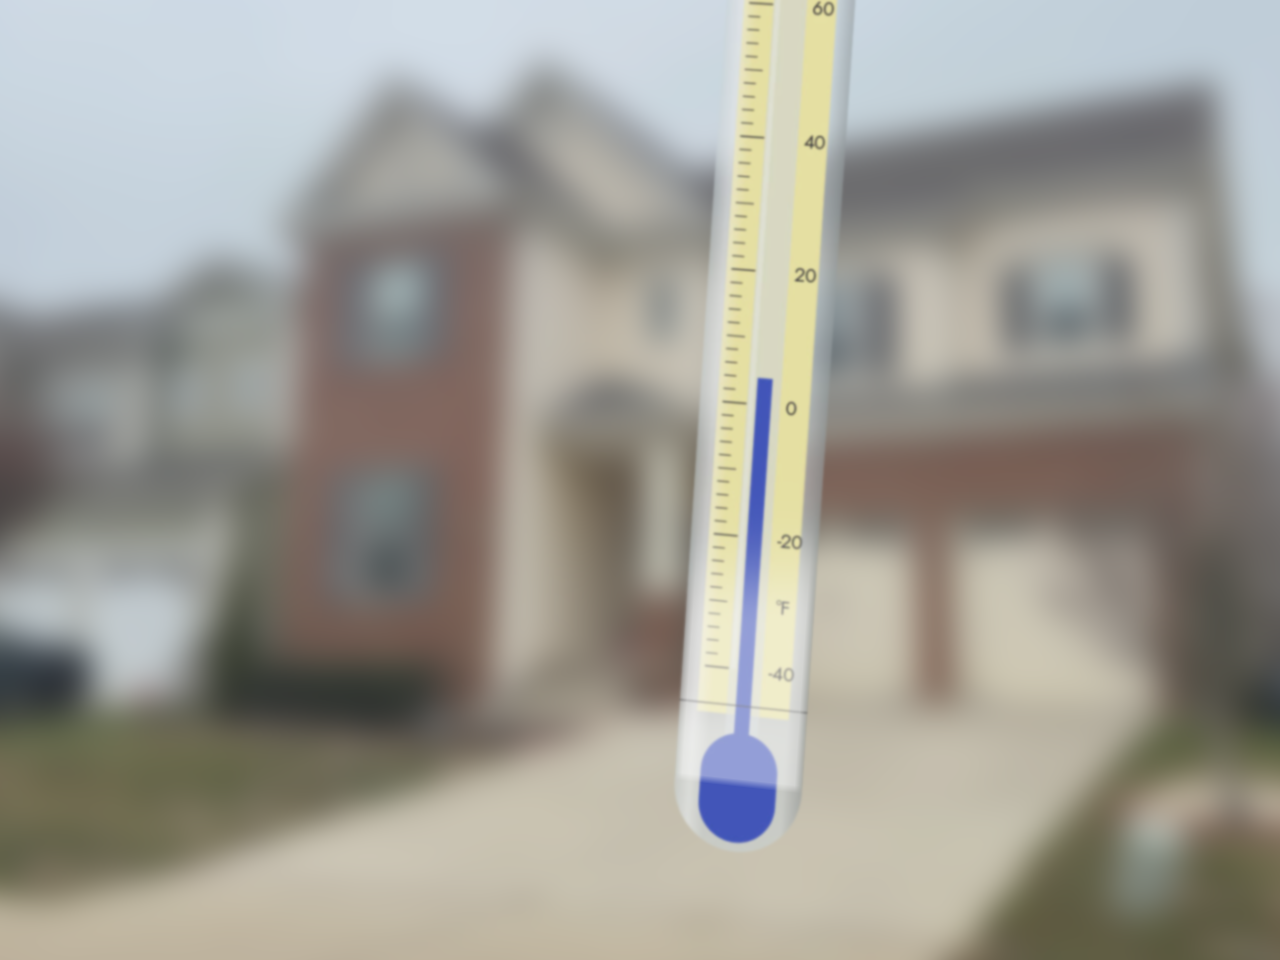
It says value=4 unit=°F
